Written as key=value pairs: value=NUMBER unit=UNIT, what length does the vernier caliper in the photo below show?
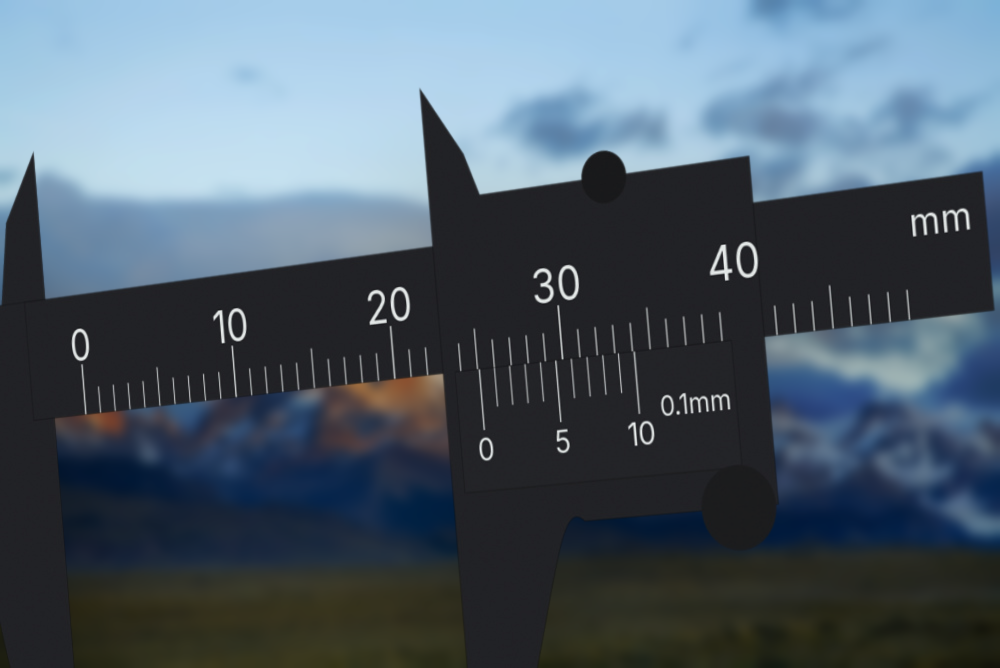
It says value=25.1 unit=mm
